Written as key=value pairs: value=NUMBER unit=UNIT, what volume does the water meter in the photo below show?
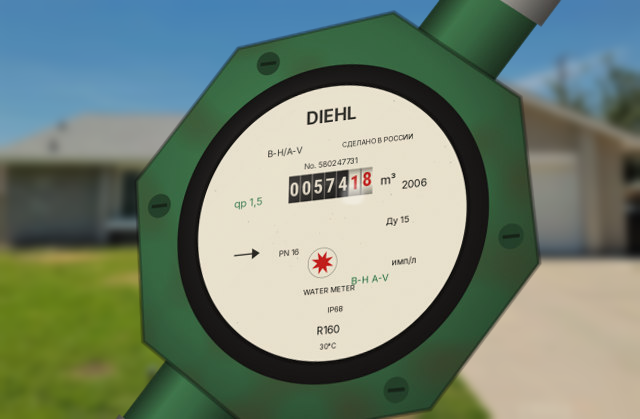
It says value=574.18 unit=m³
